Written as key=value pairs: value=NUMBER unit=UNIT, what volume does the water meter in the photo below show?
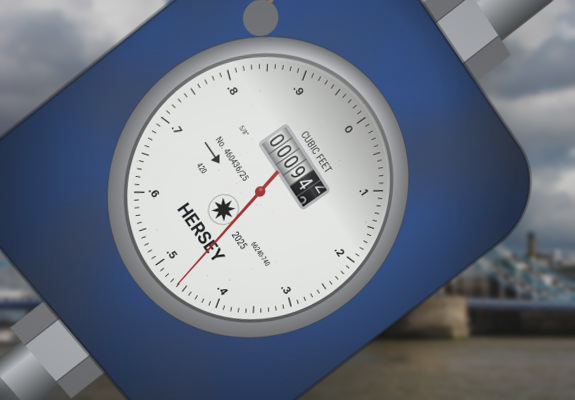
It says value=942.46 unit=ft³
